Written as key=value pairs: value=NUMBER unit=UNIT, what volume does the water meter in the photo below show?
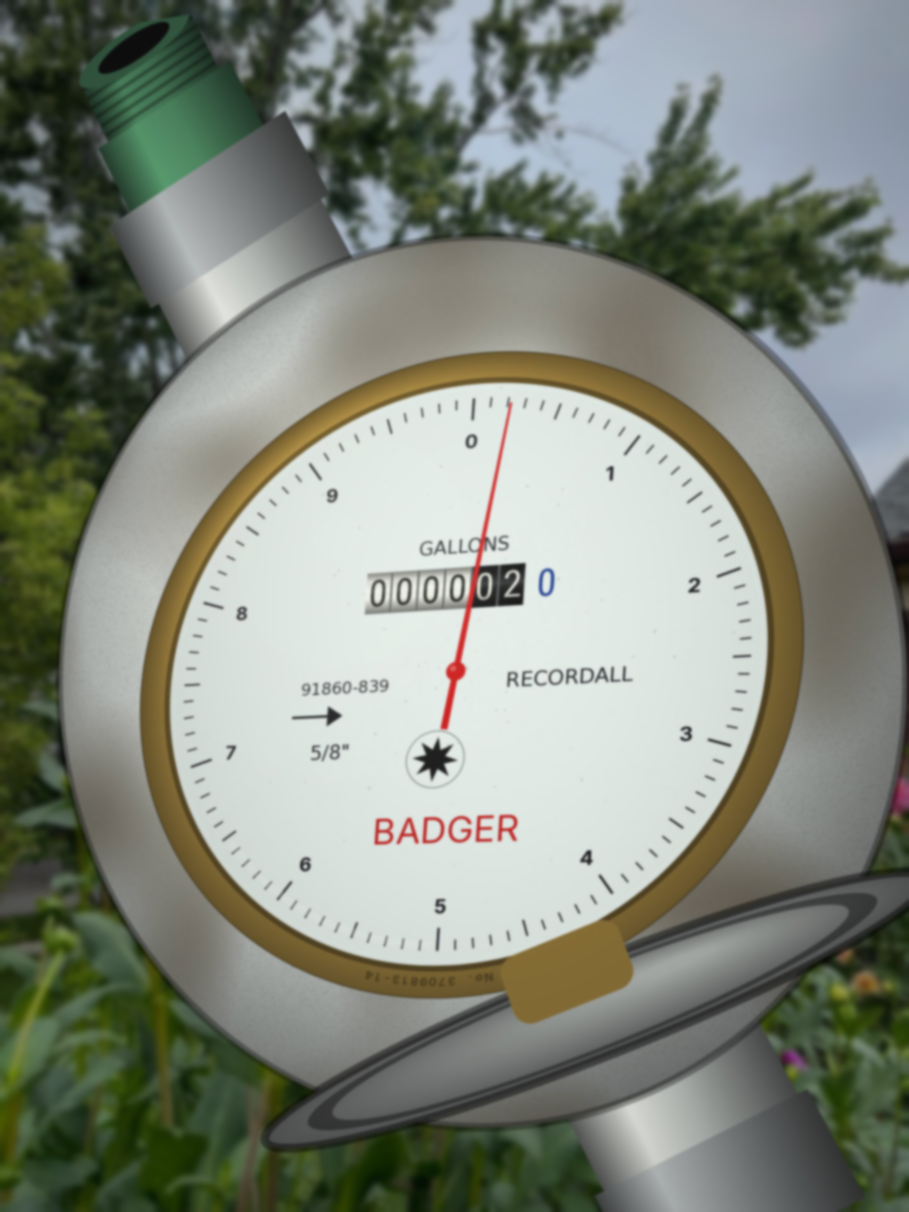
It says value=20.2 unit=gal
